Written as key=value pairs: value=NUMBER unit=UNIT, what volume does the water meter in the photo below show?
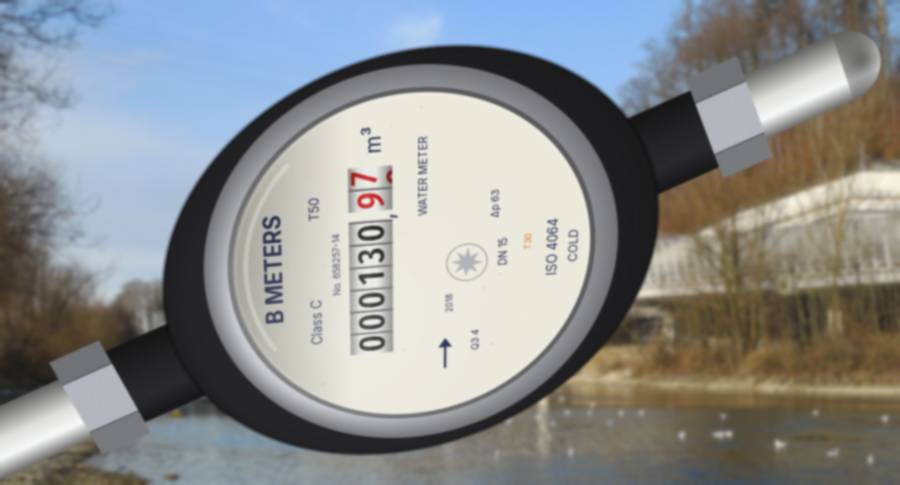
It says value=130.97 unit=m³
